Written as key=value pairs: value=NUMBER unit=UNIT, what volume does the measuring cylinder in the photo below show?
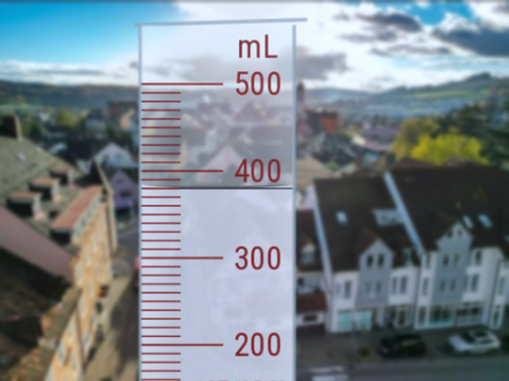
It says value=380 unit=mL
